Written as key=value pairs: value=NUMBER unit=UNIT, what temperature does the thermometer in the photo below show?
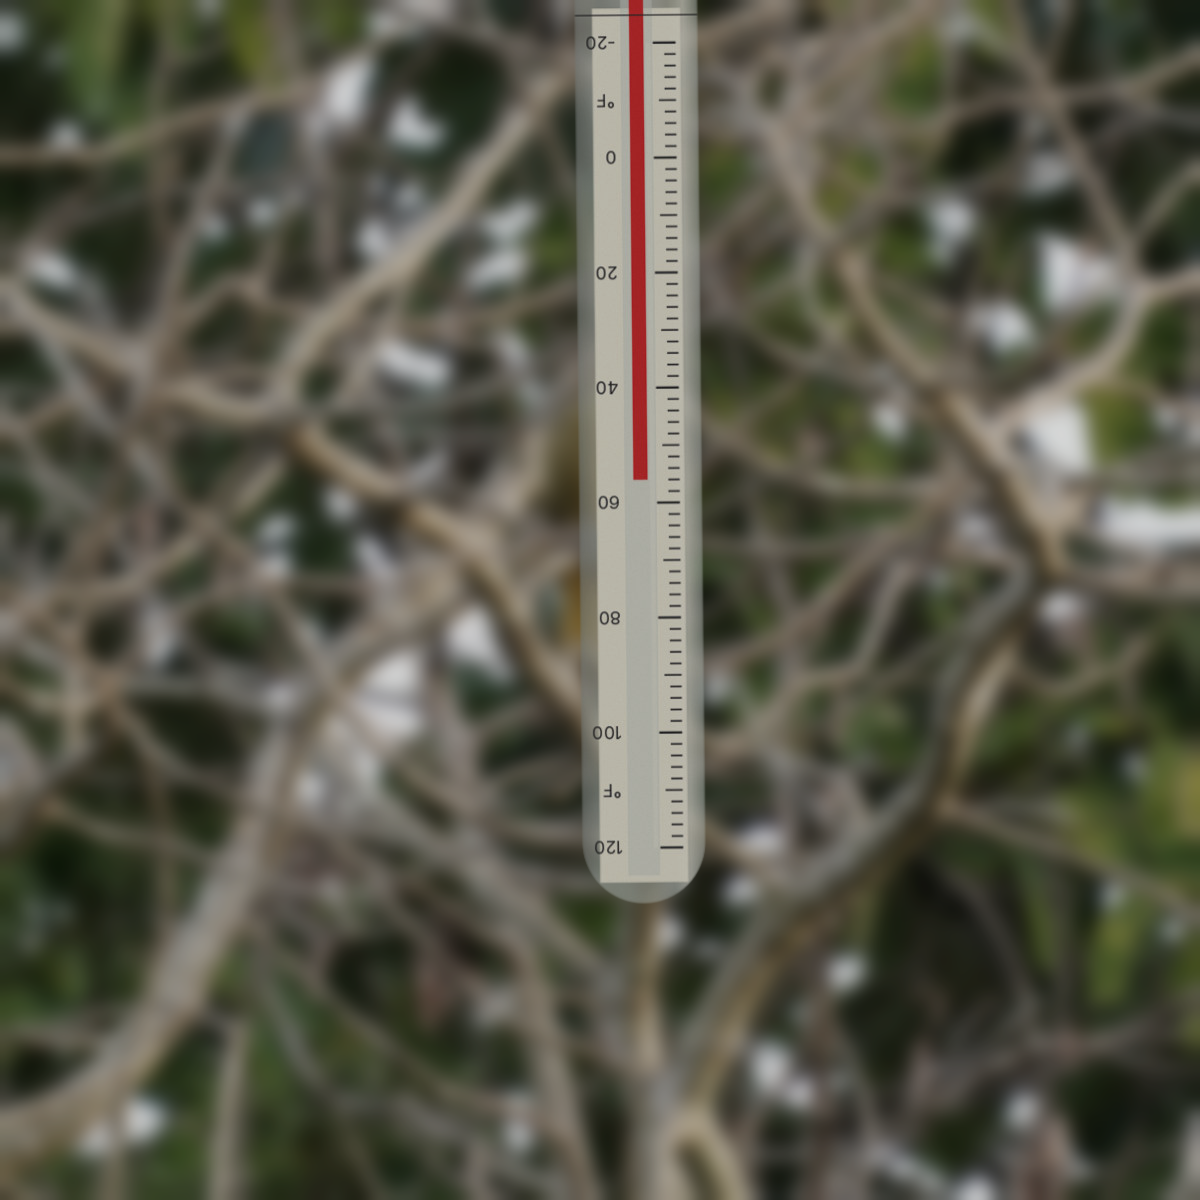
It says value=56 unit=°F
